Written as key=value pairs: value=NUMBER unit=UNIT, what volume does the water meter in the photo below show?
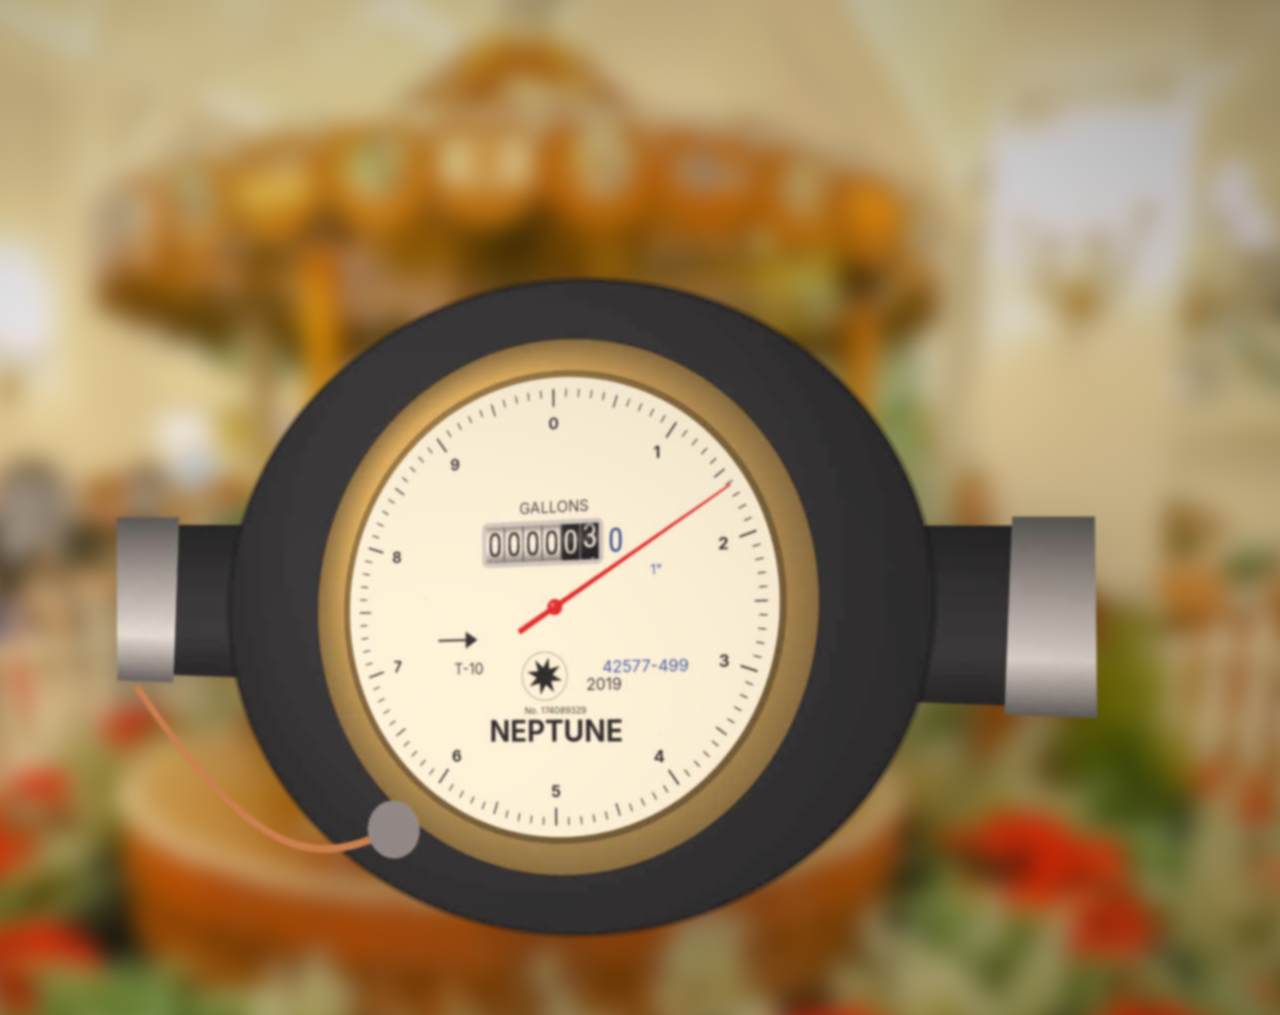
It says value=31.6 unit=gal
